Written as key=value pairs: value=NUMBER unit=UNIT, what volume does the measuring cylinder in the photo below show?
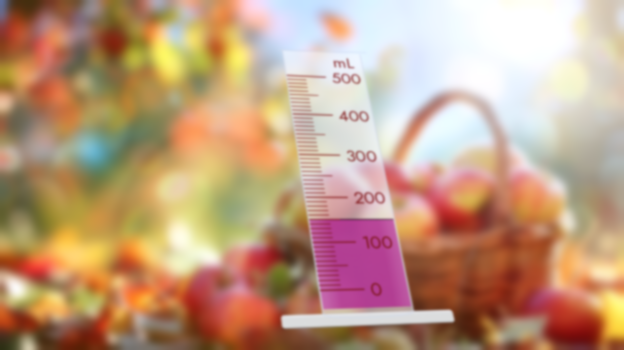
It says value=150 unit=mL
